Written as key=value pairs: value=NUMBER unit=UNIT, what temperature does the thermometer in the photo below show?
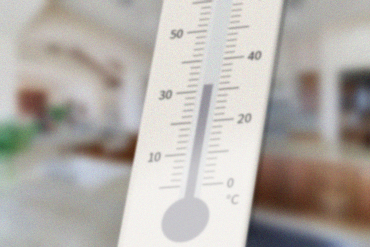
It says value=32 unit=°C
